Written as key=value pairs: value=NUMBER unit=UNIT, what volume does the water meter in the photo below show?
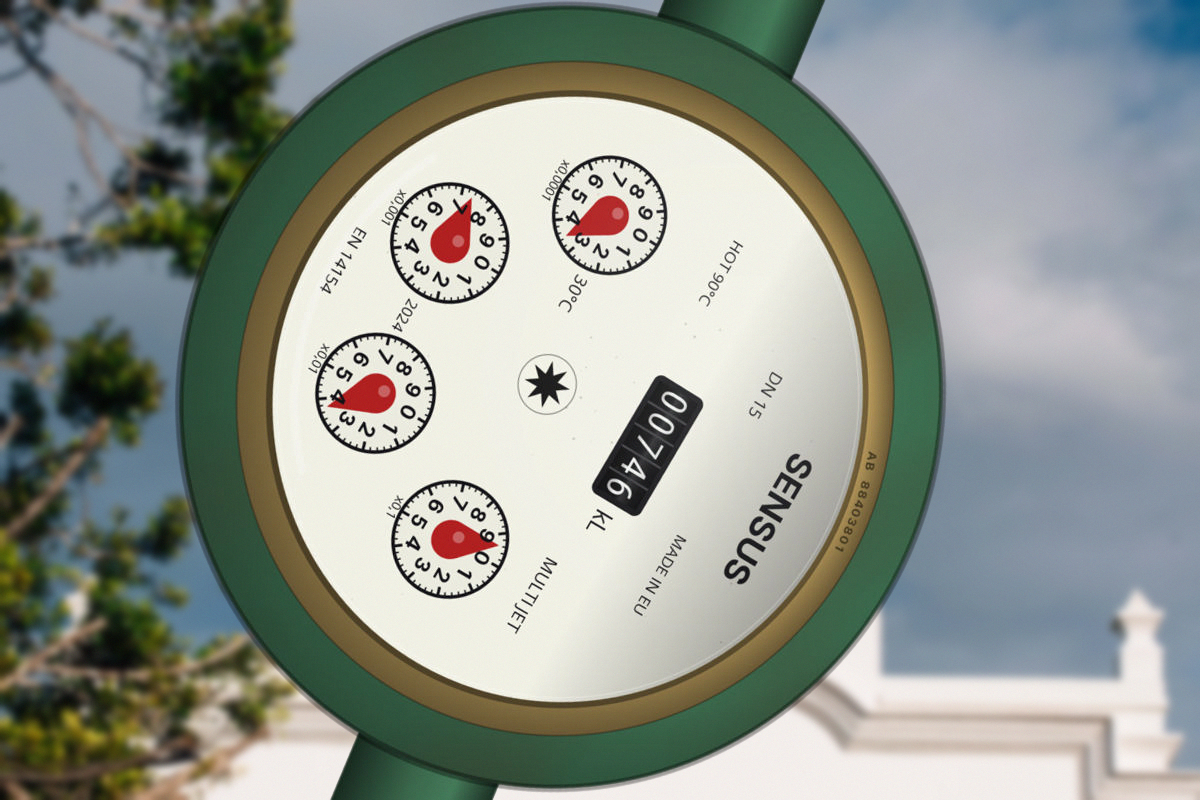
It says value=745.9373 unit=kL
